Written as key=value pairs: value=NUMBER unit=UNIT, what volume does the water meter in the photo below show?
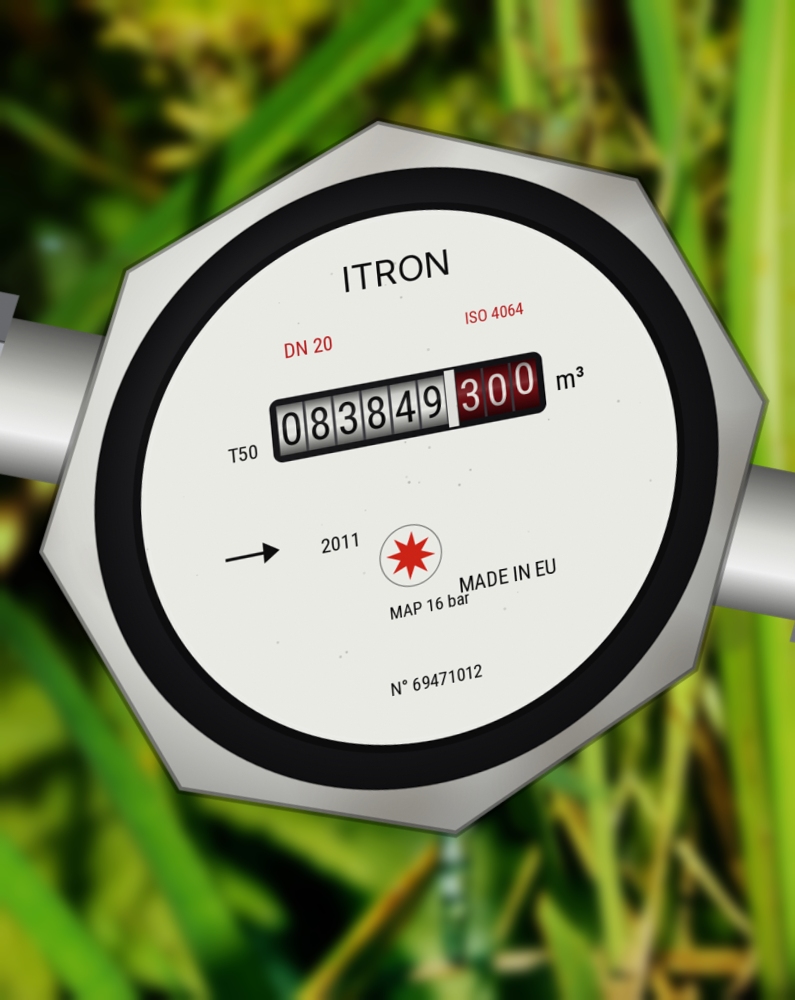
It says value=83849.300 unit=m³
